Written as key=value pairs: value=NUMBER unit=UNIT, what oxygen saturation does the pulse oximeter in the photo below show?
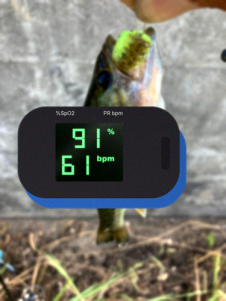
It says value=91 unit=%
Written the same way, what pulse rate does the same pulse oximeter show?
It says value=61 unit=bpm
